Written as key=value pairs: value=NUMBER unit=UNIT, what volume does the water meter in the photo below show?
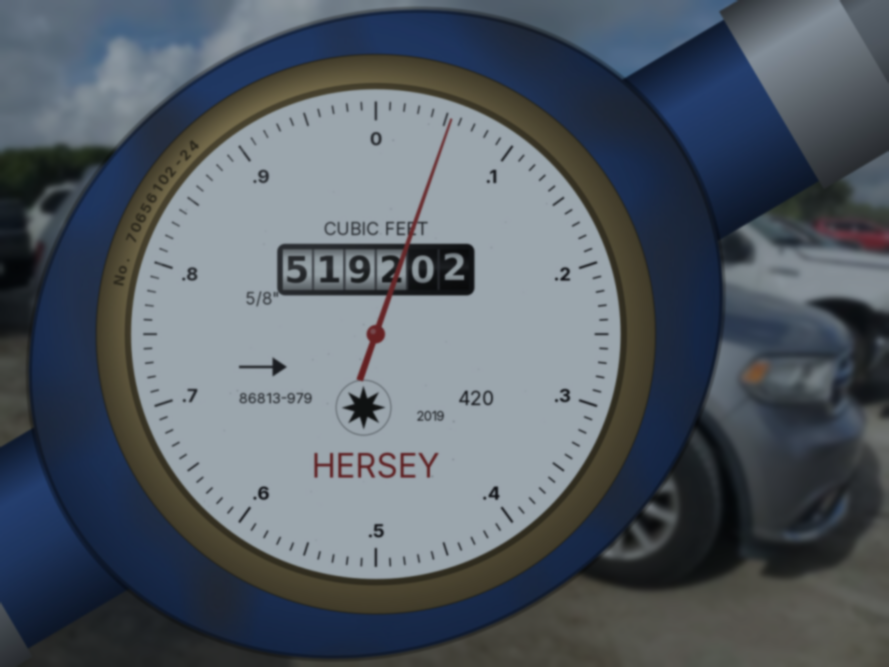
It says value=519202.05 unit=ft³
